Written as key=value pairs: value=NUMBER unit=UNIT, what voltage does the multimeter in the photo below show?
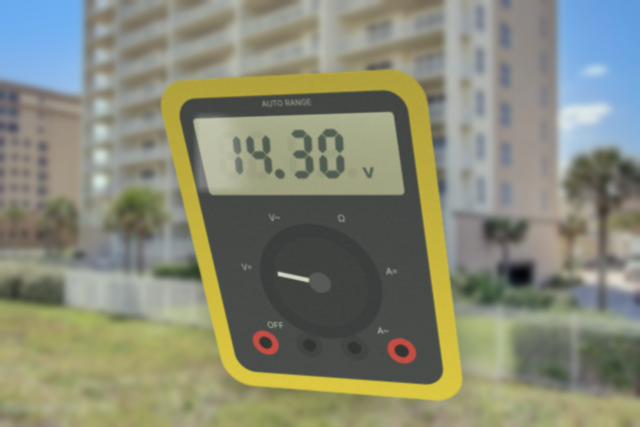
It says value=14.30 unit=V
